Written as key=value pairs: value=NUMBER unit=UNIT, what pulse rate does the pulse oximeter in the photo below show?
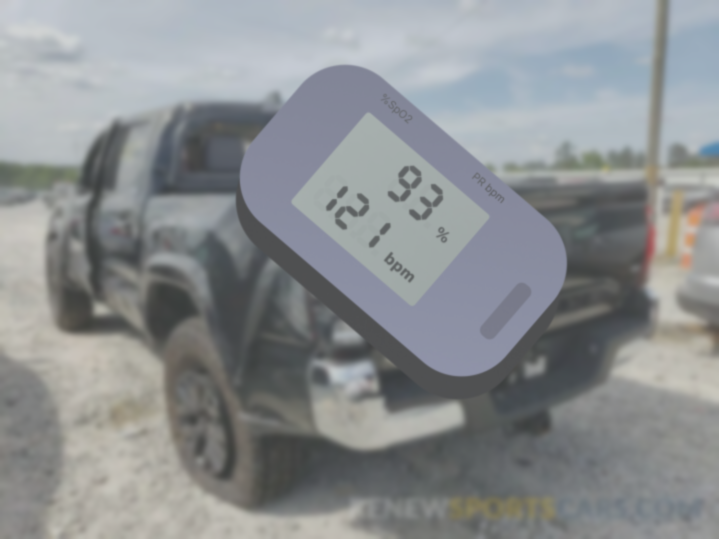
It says value=121 unit=bpm
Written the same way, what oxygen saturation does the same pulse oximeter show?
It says value=93 unit=%
